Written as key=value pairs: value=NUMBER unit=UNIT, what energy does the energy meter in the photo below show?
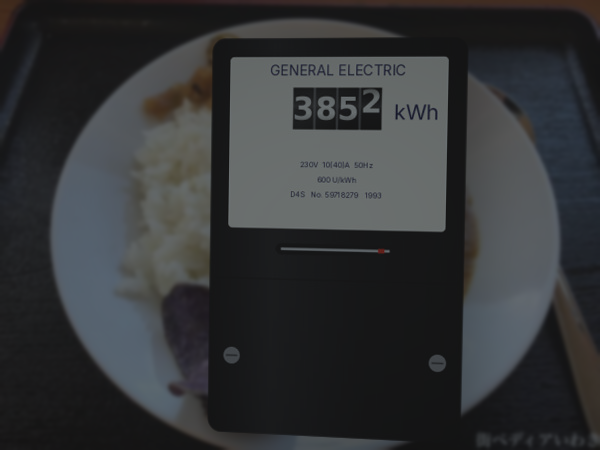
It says value=3852 unit=kWh
